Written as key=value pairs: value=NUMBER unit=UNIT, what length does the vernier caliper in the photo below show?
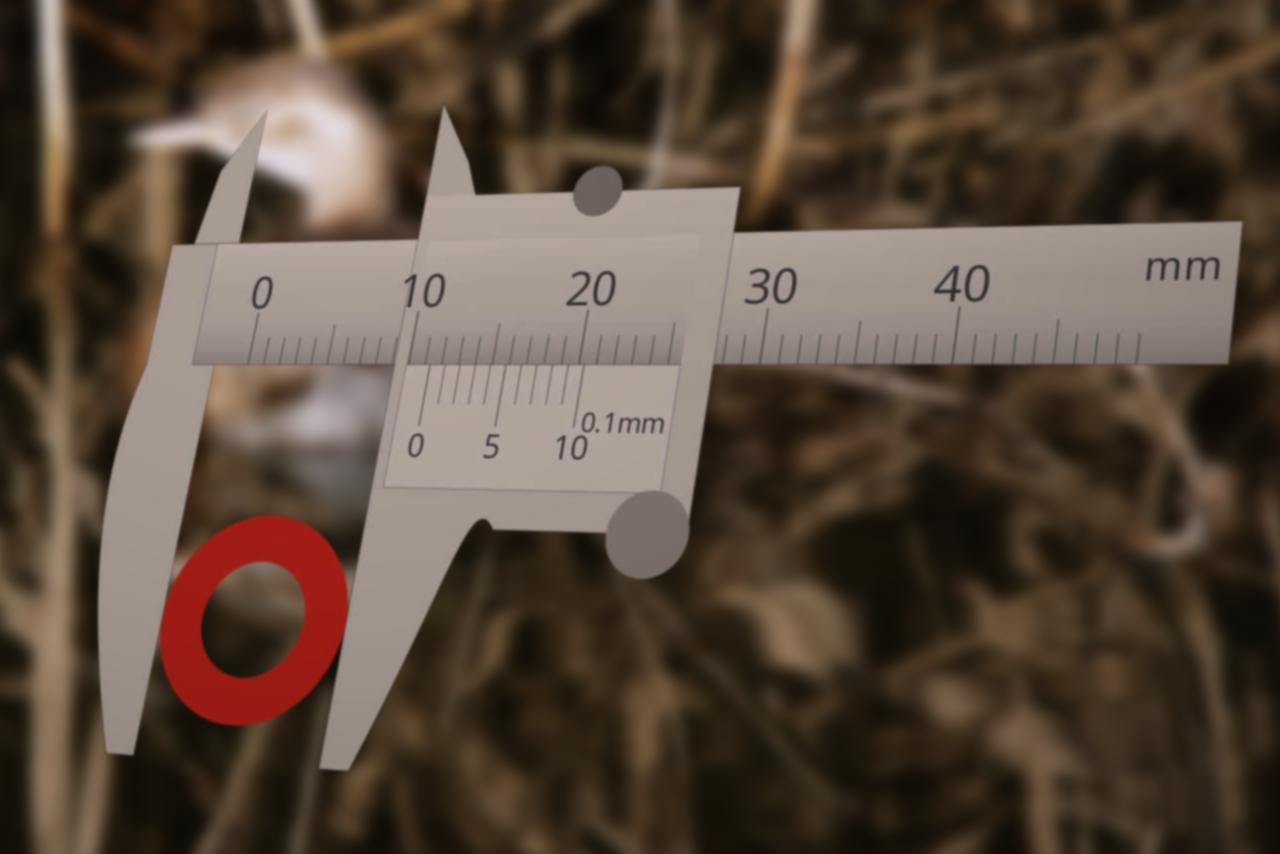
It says value=11.3 unit=mm
